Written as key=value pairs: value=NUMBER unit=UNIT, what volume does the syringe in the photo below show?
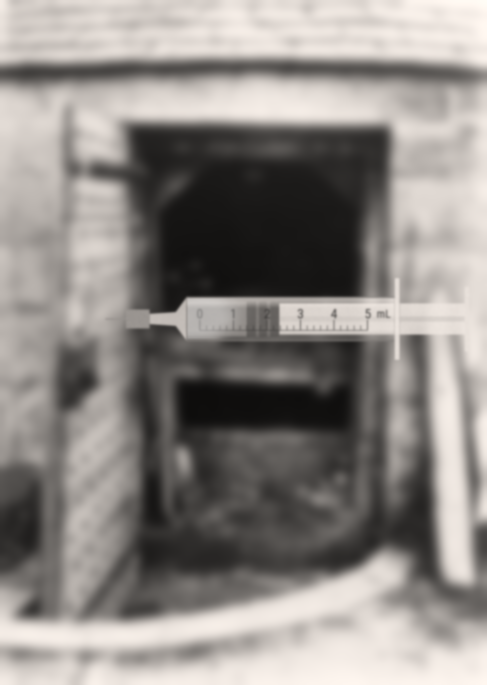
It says value=1.4 unit=mL
